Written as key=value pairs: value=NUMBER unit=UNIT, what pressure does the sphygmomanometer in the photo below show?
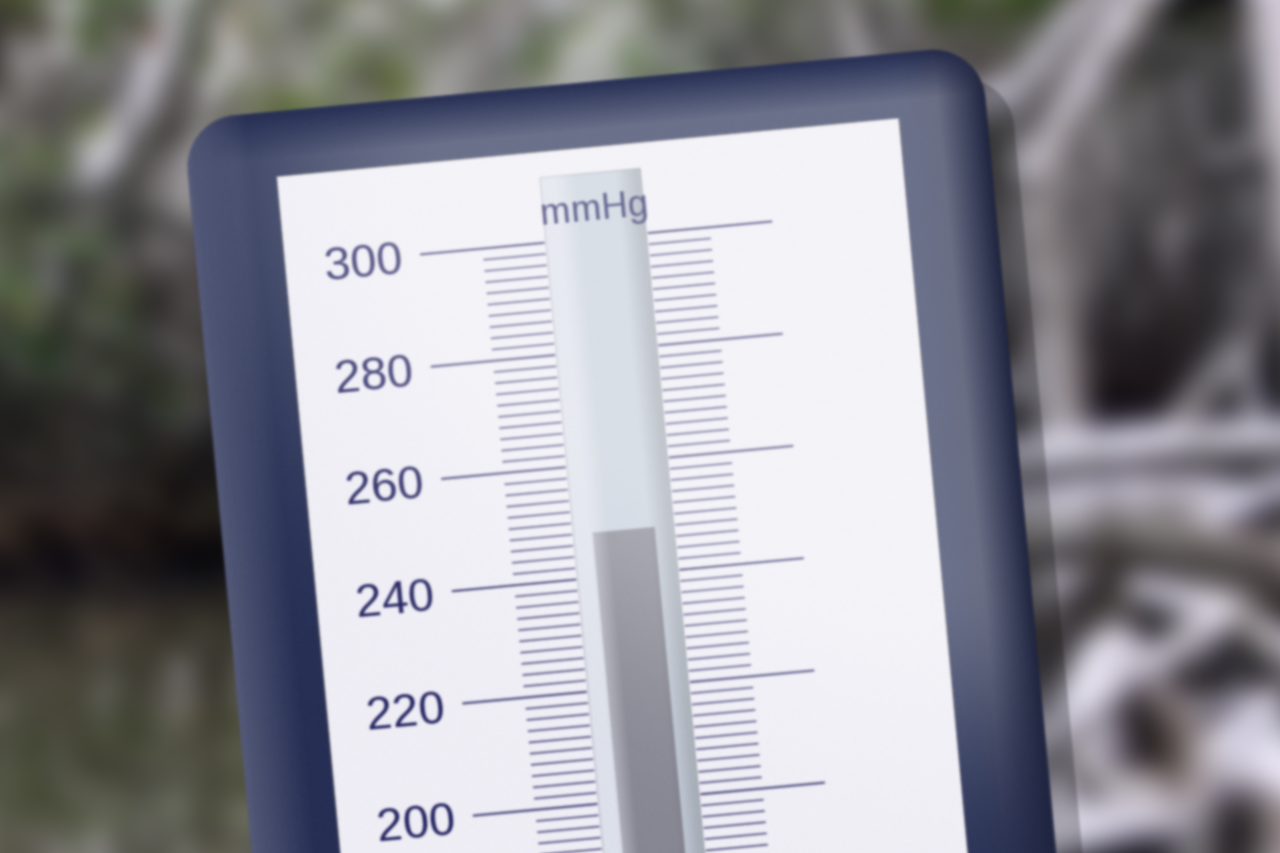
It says value=248 unit=mmHg
